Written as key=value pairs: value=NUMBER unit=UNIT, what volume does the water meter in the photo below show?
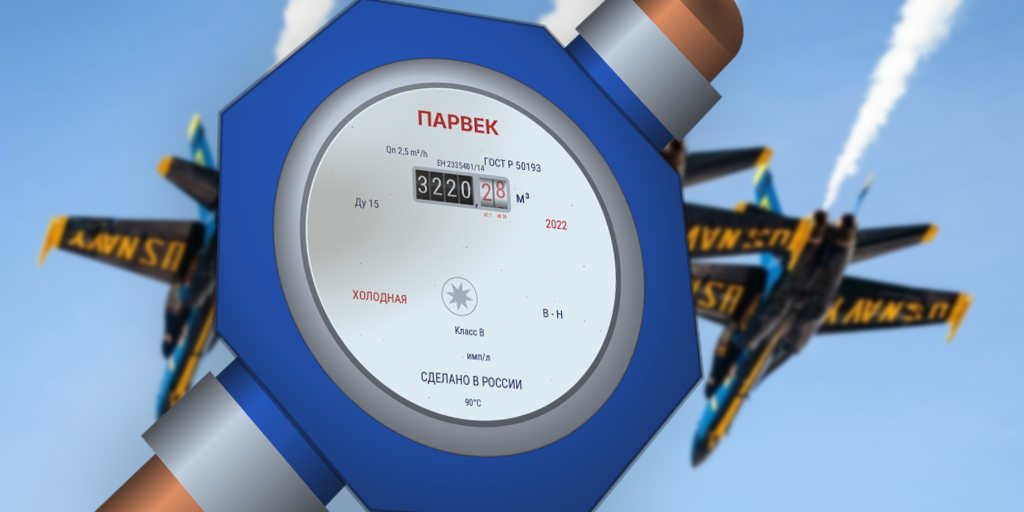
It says value=3220.28 unit=m³
